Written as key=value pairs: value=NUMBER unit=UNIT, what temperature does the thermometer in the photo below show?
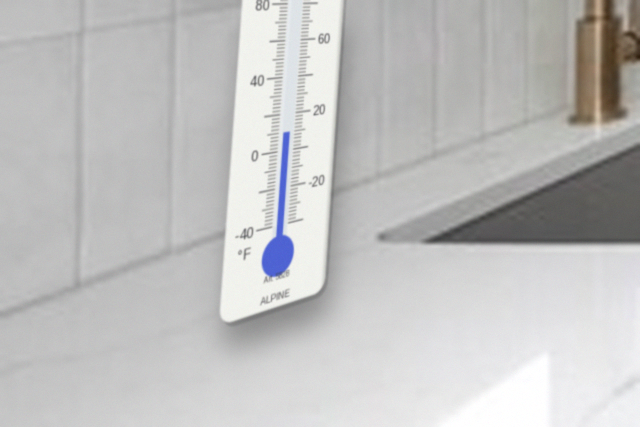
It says value=10 unit=°F
